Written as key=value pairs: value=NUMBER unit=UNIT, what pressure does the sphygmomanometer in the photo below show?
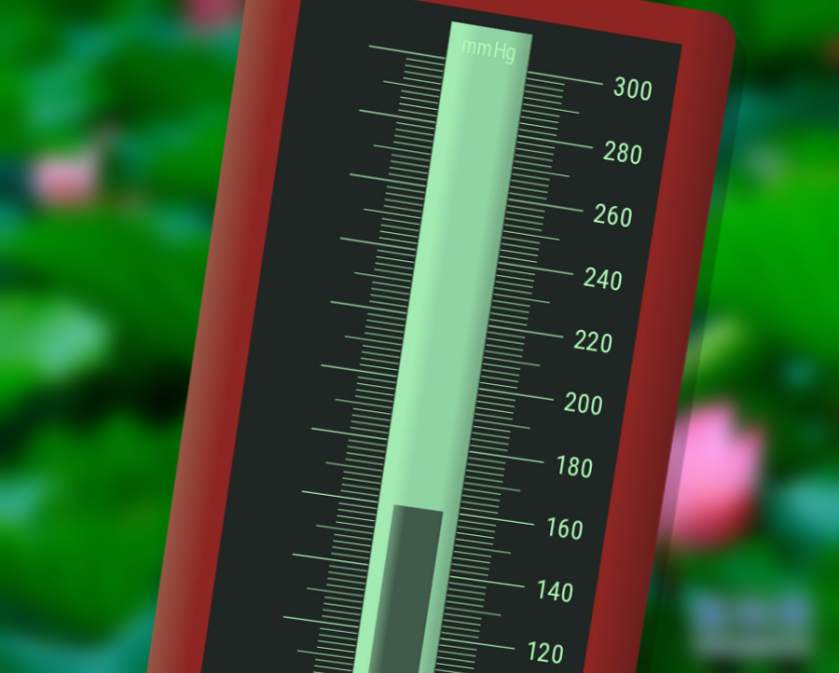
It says value=160 unit=mmHg
